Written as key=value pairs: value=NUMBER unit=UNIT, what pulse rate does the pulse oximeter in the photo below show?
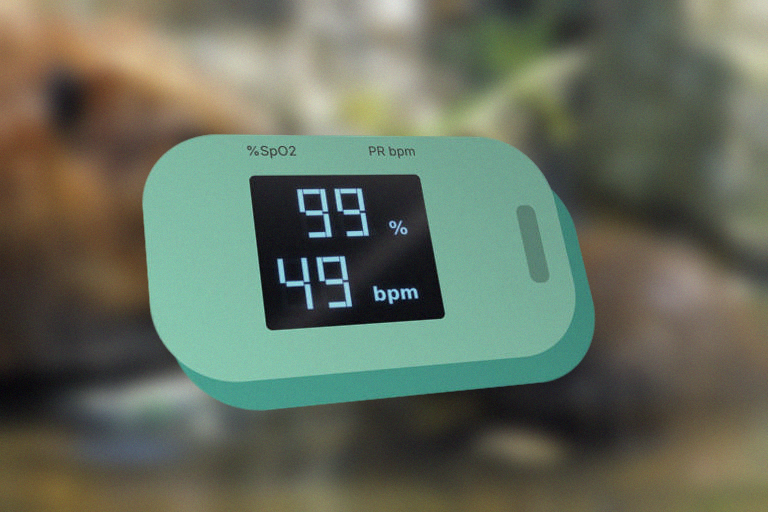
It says value=49 unit=bpm
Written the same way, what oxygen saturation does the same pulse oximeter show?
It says value=99 unit=%
